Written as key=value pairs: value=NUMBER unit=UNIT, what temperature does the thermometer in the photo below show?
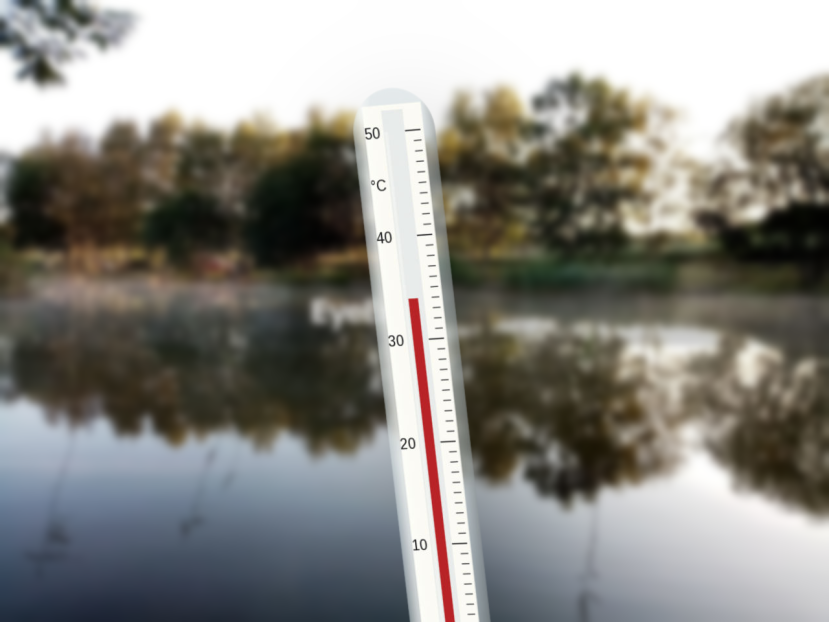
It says value=34 unit=°C
